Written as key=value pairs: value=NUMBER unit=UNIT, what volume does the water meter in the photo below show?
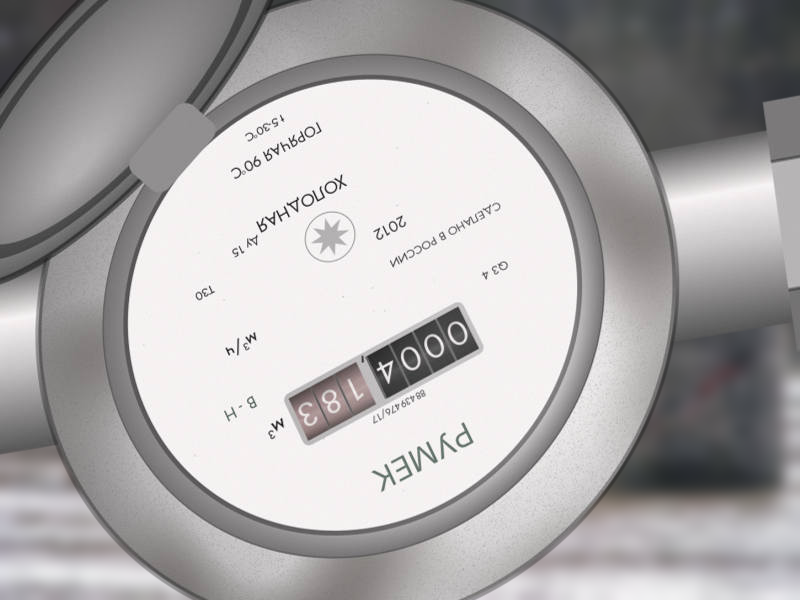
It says value=4.183 unit=m³
